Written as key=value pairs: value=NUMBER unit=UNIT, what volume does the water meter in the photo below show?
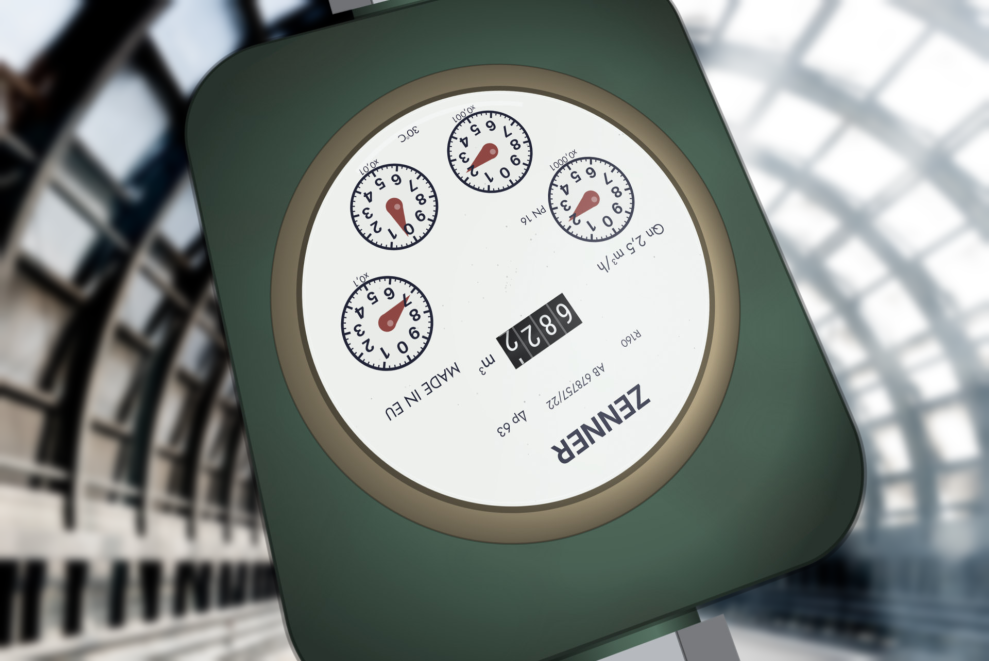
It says value=6821.7022 unit=m³
